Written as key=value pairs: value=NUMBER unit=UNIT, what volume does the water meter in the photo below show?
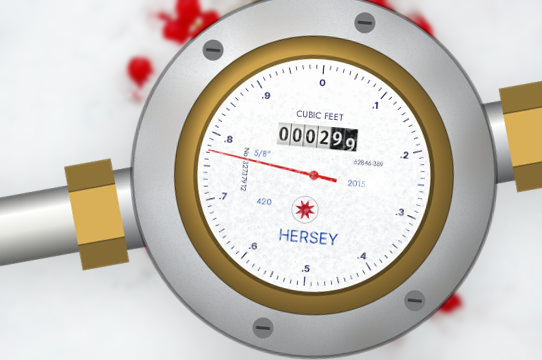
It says value=298.77 unit=ft³
